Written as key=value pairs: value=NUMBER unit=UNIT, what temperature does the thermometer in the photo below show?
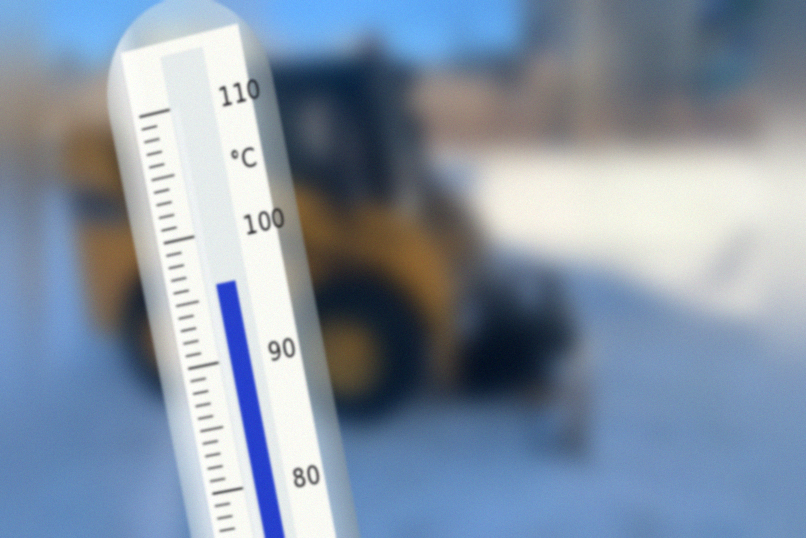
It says value=96 unit=°C
